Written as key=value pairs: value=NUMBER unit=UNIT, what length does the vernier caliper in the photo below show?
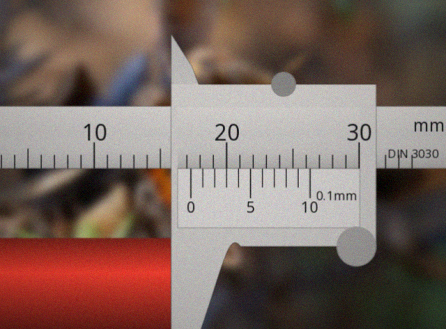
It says value=17.3 unit=mm
